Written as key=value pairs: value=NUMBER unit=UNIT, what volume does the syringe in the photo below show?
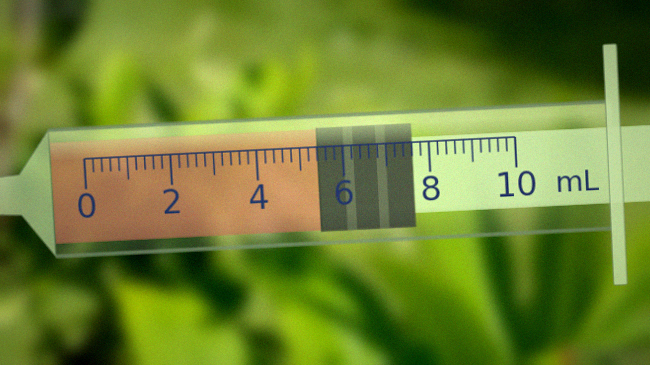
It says value=5.4 unit=mL
